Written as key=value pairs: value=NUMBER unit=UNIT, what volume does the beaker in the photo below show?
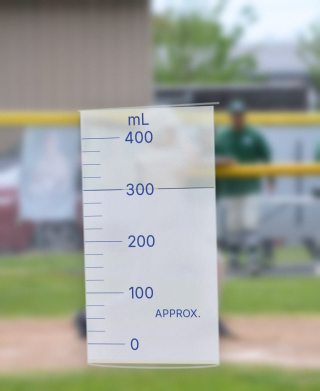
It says value=300 unit=mL
